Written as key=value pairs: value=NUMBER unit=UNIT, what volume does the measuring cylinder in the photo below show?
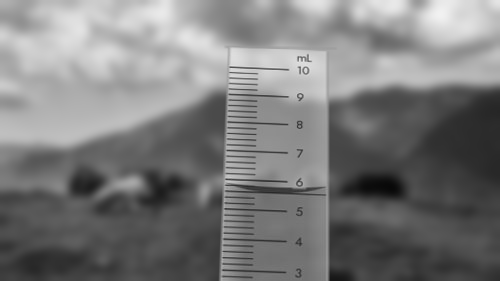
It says value=5.6 unit=mL
